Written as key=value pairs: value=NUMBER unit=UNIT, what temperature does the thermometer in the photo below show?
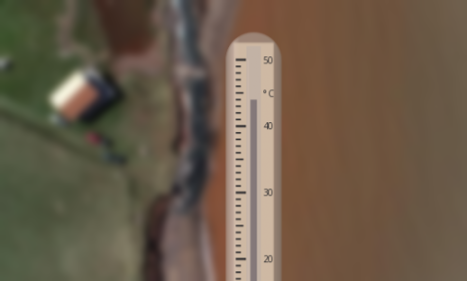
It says value=44 unit=°C
